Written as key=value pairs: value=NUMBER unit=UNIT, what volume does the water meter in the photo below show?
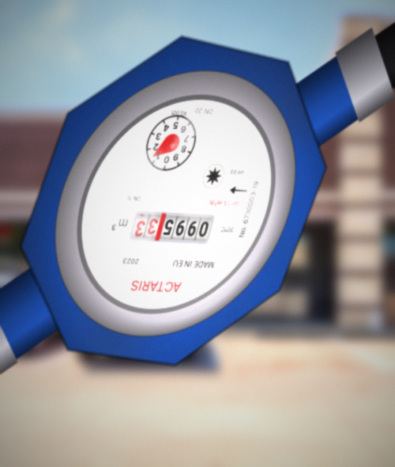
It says value=995.331 unit=m³
